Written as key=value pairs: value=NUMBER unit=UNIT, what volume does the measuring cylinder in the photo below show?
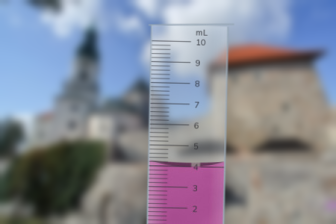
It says value=4 unit=mL
